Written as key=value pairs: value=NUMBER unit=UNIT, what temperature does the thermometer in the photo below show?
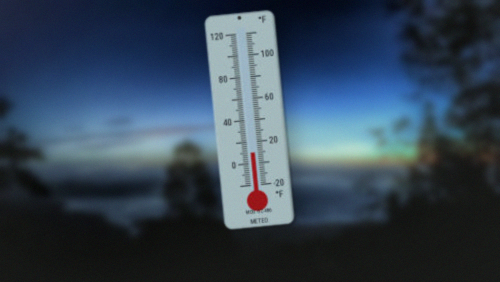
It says value=10 unit=°F
